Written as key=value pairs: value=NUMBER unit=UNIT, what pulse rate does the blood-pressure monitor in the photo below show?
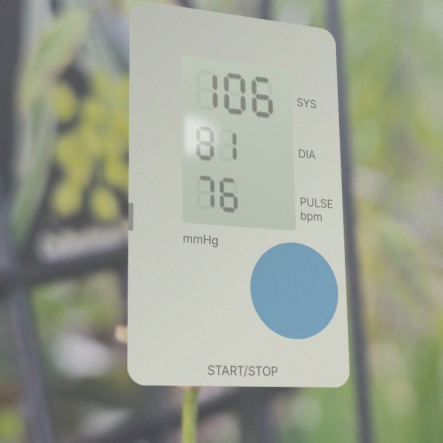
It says value=76 unit=bpm
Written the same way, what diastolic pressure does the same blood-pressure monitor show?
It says value=81 unit=mmHg
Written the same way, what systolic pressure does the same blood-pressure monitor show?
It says value=106 unit=mmHg
